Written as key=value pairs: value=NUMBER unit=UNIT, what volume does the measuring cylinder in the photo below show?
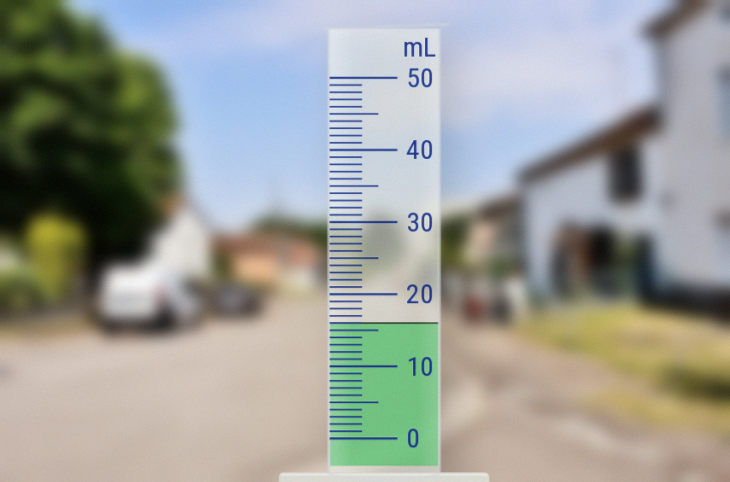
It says value=16 unit=mL
